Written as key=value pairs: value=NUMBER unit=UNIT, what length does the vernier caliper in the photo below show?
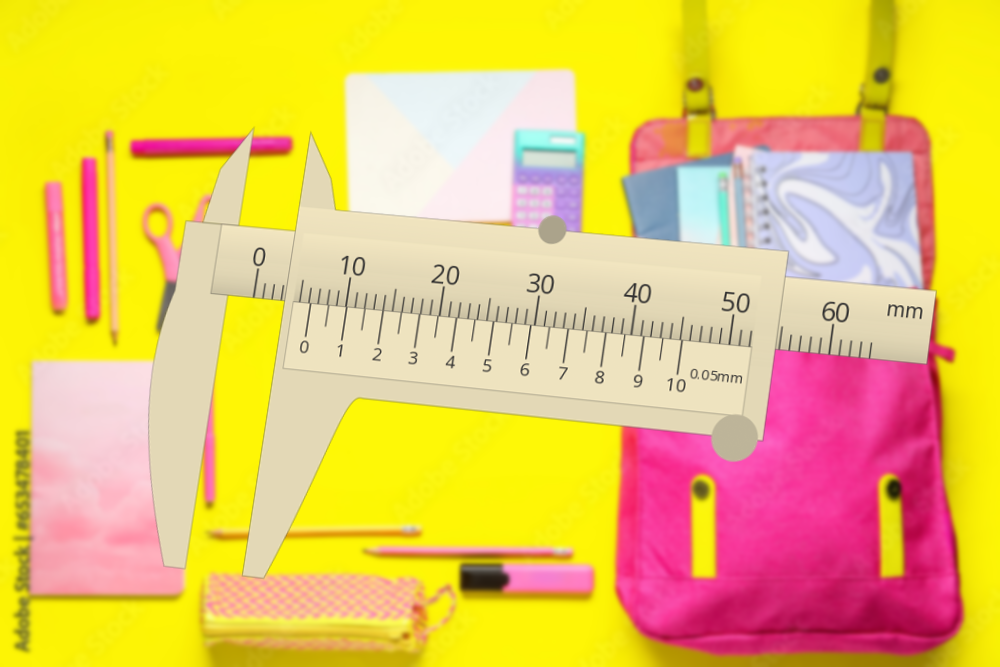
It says value=6.2 unit=mm
